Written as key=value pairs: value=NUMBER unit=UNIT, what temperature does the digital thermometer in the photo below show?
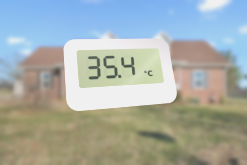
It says value=35.4 unit=°C
